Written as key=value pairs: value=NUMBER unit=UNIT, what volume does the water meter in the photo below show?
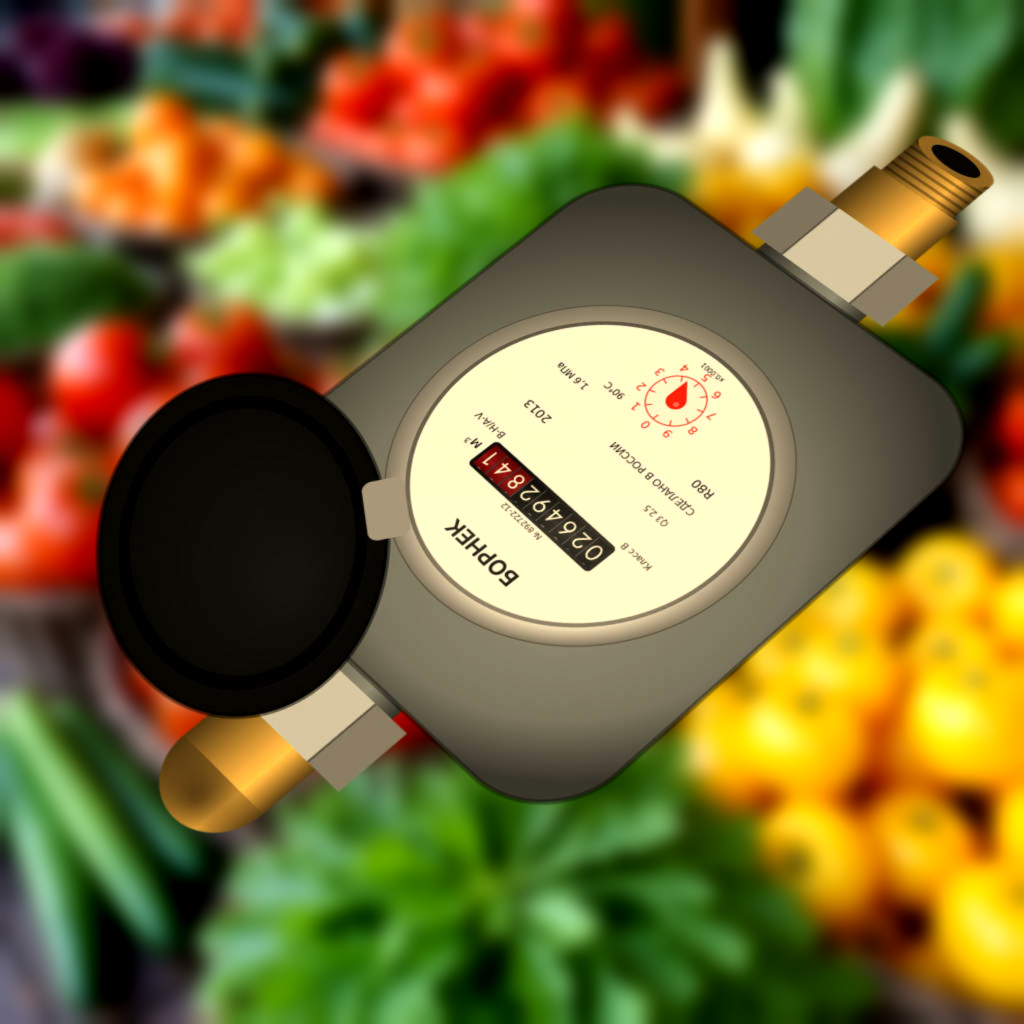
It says value=26492.8414 unit=m³
